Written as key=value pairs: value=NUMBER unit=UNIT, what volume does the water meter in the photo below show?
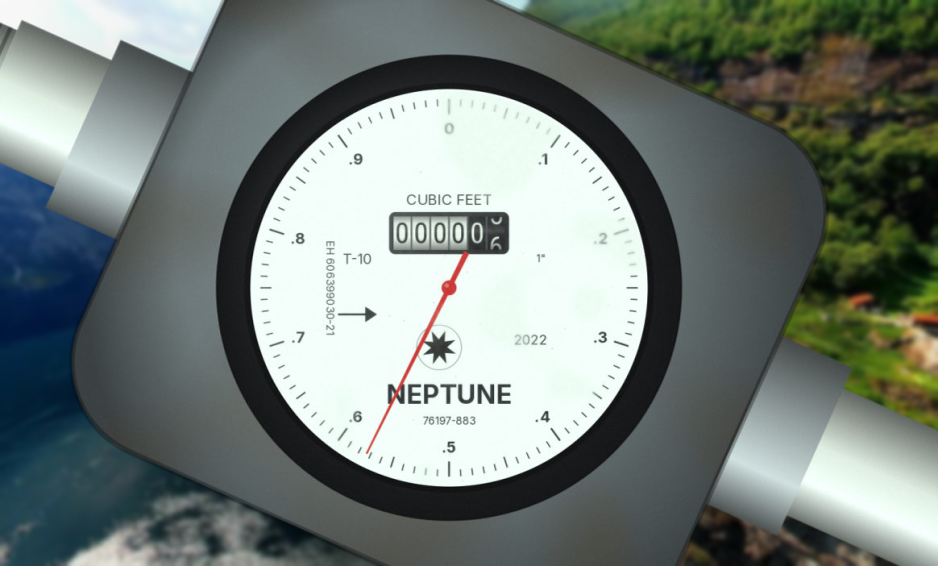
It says value=5.57 unit=ft³
